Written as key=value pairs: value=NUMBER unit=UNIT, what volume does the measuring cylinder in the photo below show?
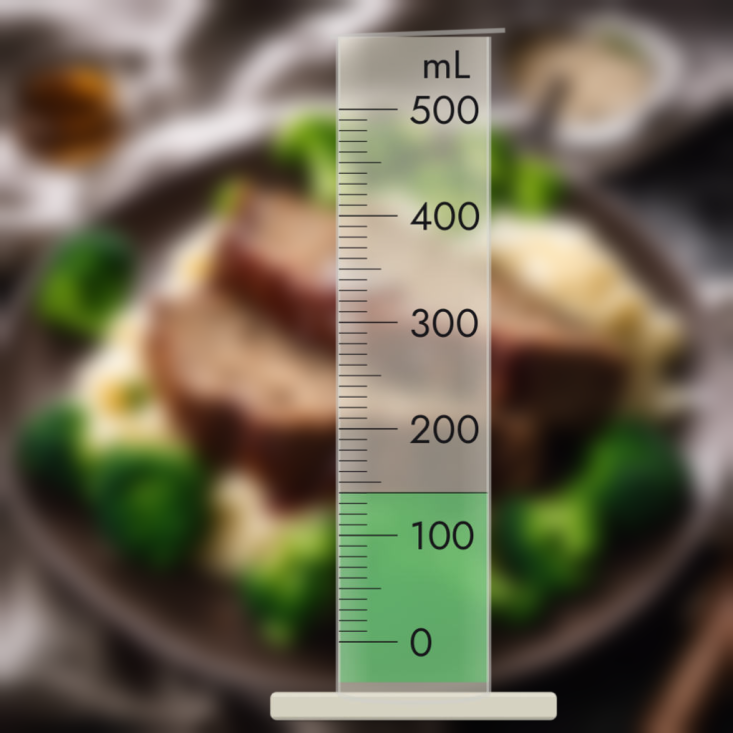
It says value=140 unit=mL
